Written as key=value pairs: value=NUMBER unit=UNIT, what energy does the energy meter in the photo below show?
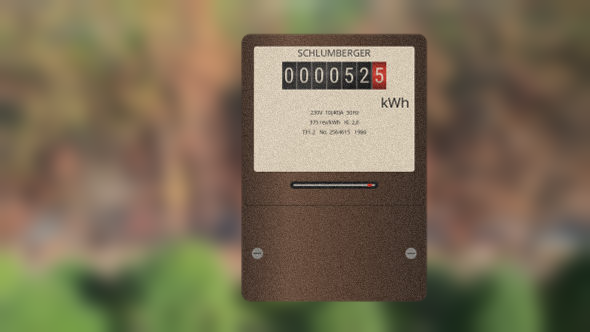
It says value=52.5 unit=kWh
